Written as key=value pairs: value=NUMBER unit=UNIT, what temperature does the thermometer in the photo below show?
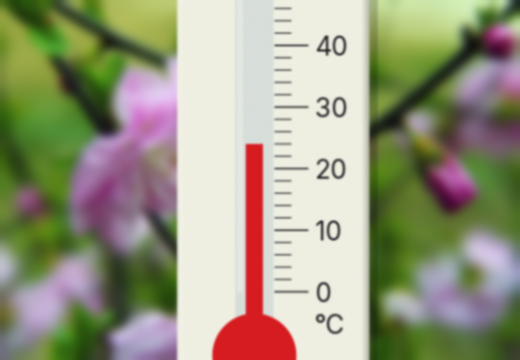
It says value=24 unit=°C
